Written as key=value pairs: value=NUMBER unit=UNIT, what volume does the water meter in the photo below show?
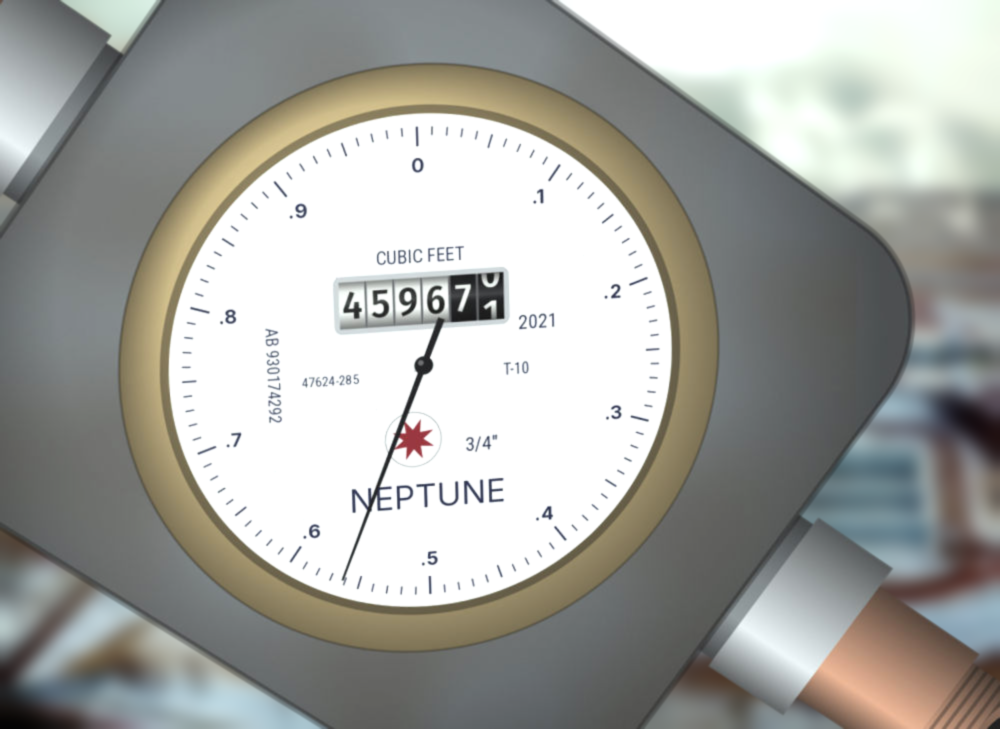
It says value=459670.56 unit=ft³
